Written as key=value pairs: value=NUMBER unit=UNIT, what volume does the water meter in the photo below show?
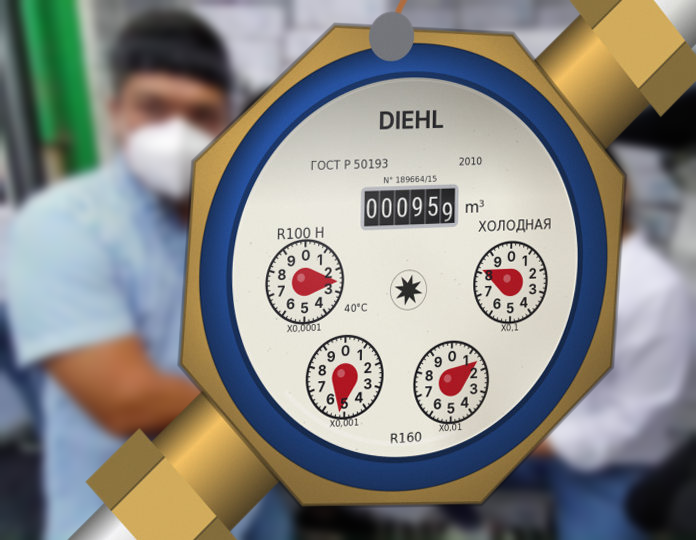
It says value=958.8152 unit=m³
